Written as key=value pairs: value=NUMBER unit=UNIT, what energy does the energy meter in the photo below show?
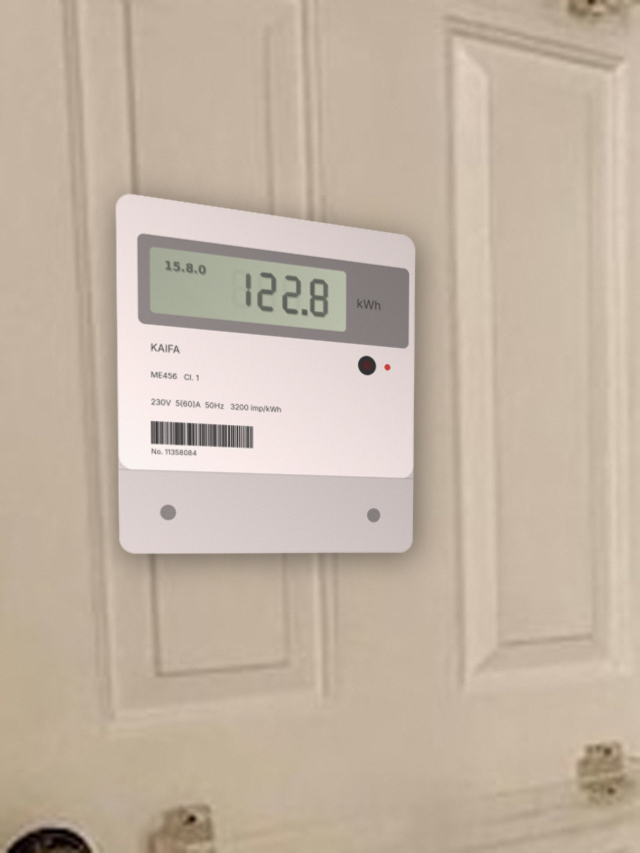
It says value=122.8 unit=kWh
